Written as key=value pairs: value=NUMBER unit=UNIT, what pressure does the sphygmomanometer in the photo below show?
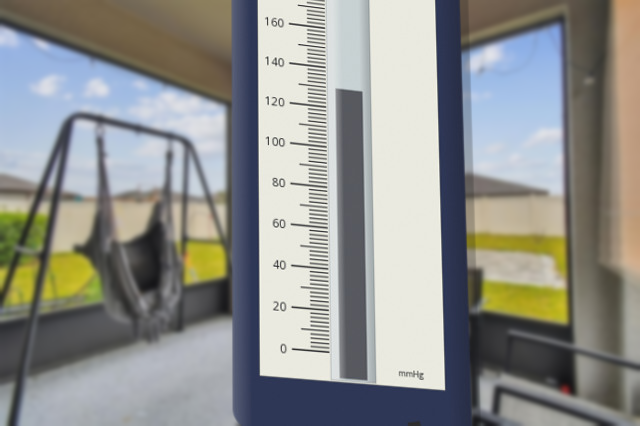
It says value=130 unit=mmHg
